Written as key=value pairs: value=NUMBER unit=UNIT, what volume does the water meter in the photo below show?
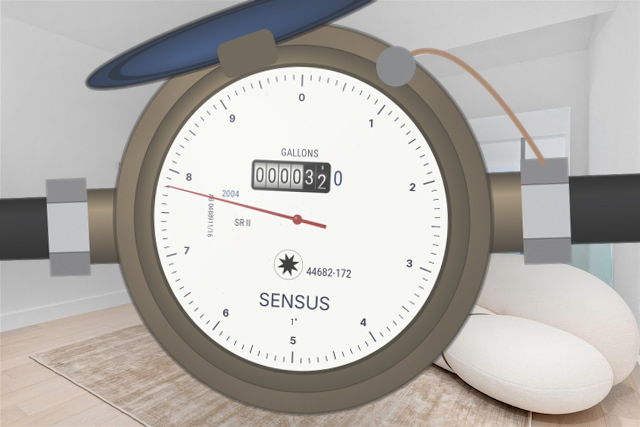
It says value=317.8 unit=gal
